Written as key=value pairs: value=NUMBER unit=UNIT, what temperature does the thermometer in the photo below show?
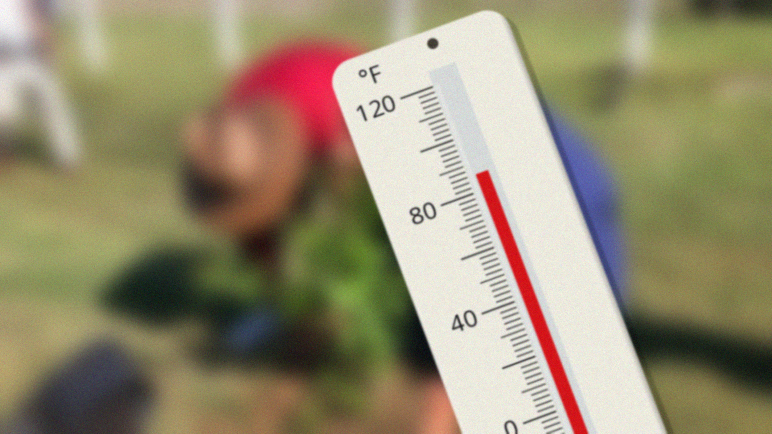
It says value=86 unit=°F
